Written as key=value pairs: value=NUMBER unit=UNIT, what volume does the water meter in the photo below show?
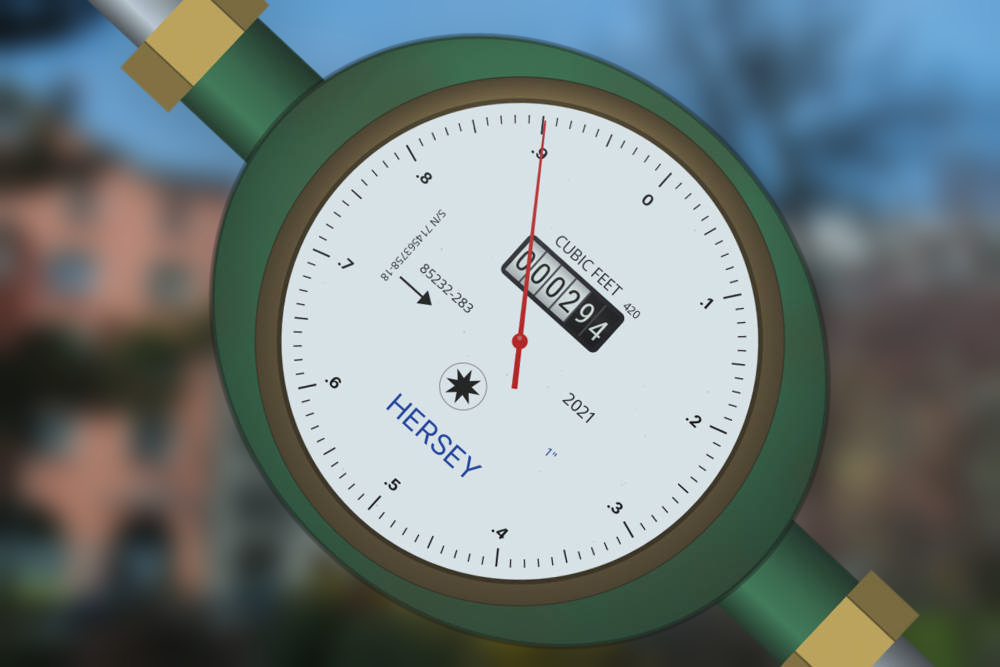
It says value=293.90 unit=ft³
